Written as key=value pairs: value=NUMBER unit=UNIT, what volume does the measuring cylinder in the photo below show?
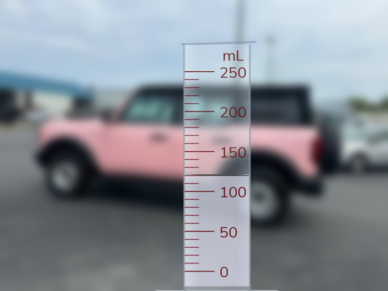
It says value=120 unit=mL
